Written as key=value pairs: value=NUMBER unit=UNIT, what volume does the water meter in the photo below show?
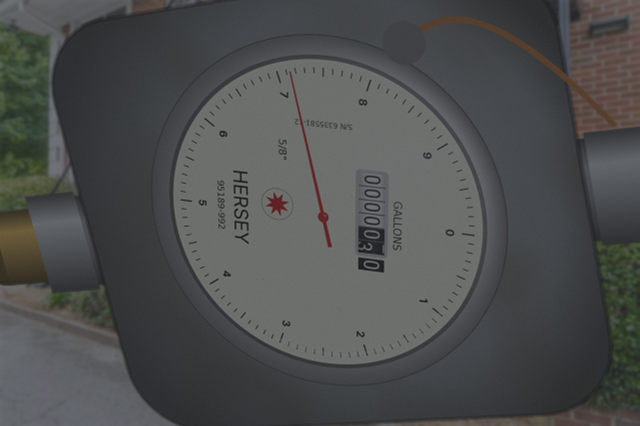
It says value=27.1 unit=gal
